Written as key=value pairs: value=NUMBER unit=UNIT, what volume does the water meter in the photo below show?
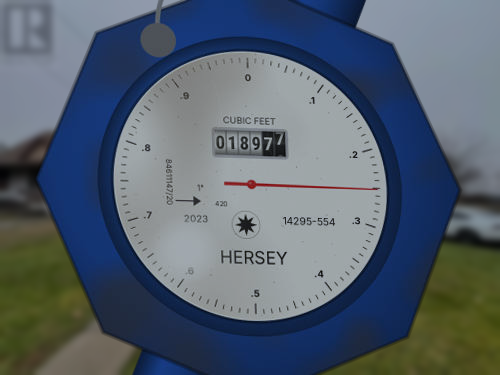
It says value=18977.25 unit=ft³
